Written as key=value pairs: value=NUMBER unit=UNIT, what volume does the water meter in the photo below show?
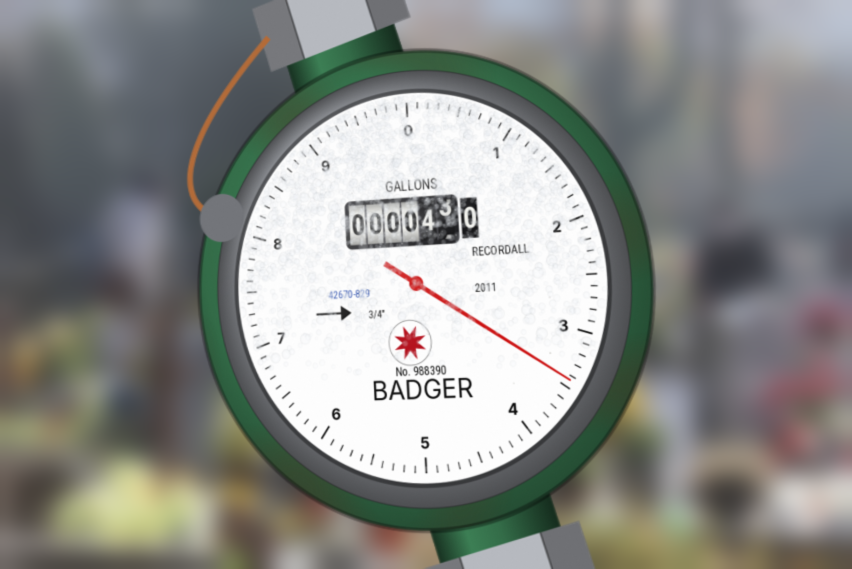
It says value=433.4 unit=gal
